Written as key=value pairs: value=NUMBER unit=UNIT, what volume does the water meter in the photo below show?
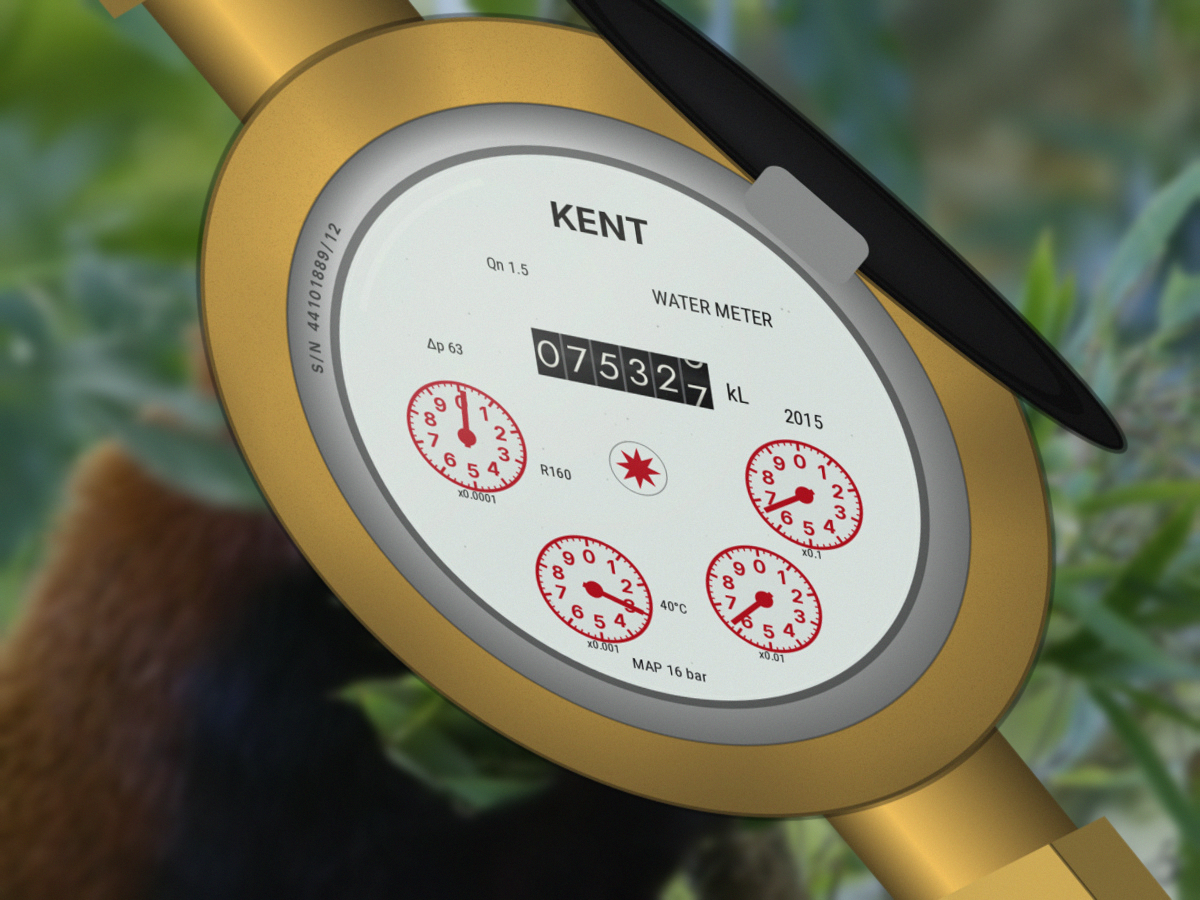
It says value=75326.6630 unit=kL
